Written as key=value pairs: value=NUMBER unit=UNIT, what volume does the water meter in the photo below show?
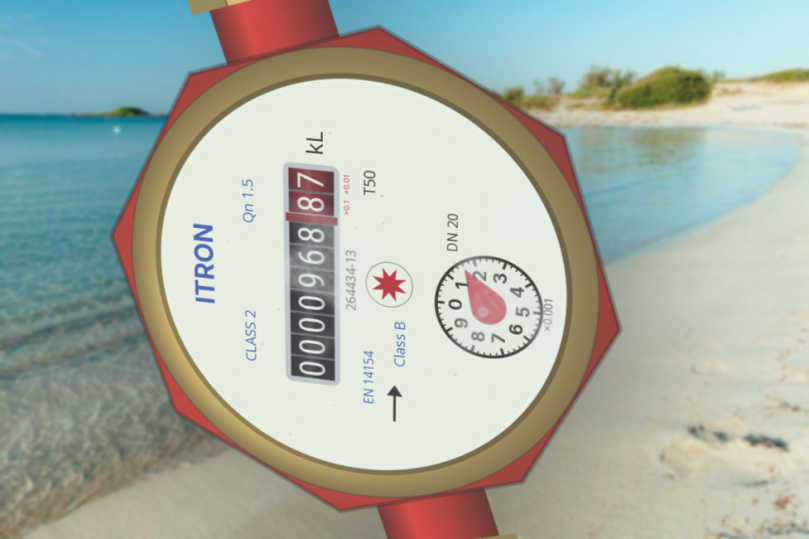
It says value=968.871 unit=kL
